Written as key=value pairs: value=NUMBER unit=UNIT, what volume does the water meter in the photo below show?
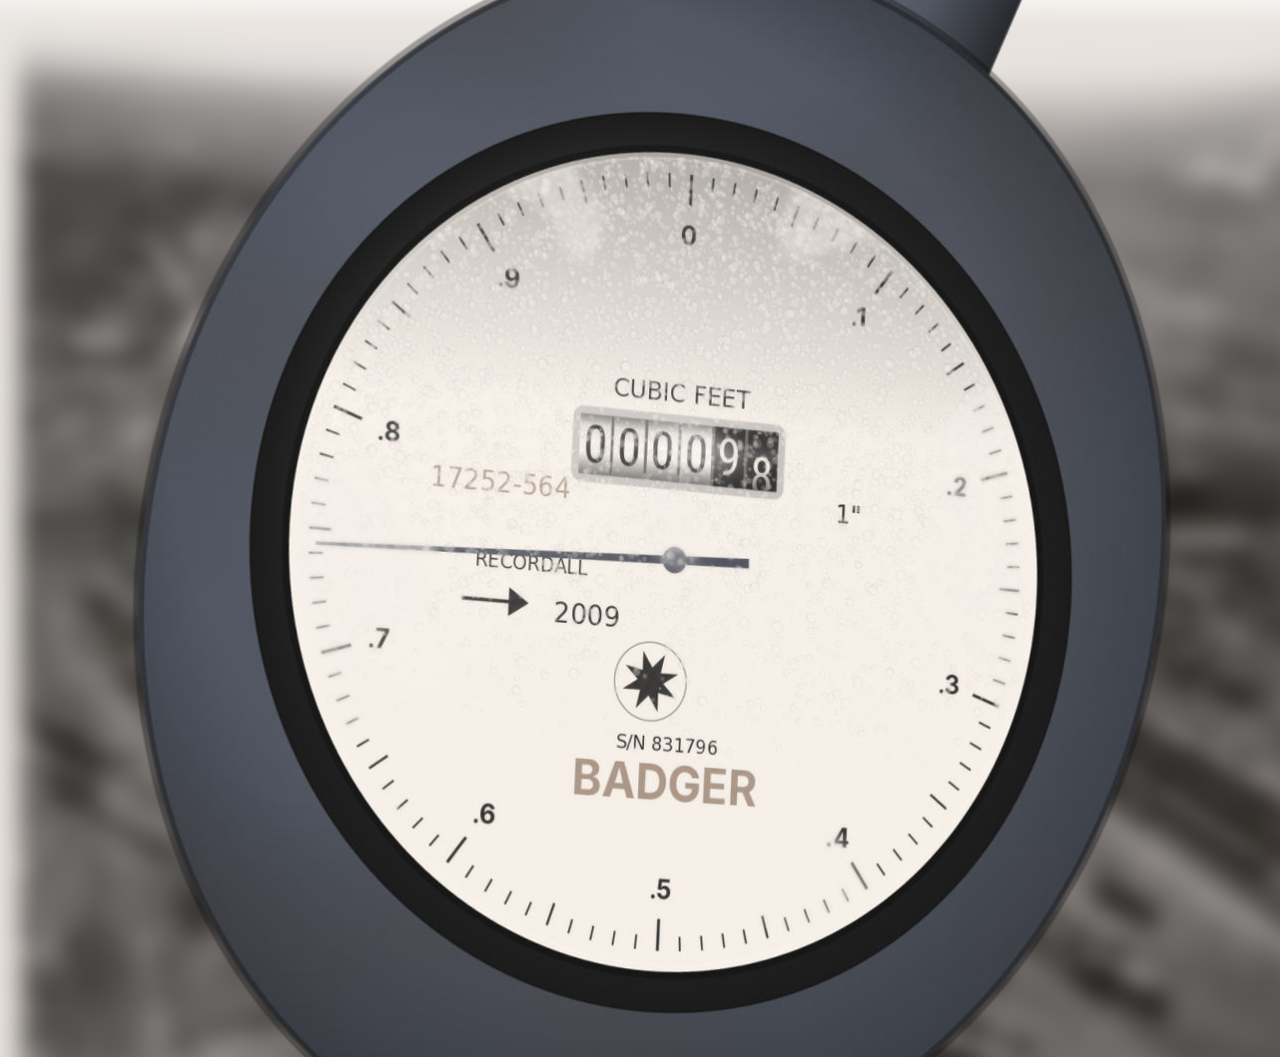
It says value=97.74 unit=ft³
